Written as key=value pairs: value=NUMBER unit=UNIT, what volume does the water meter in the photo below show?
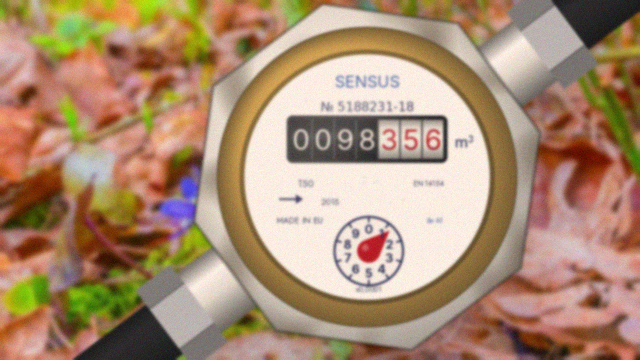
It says value=98.3561 unit=m³
